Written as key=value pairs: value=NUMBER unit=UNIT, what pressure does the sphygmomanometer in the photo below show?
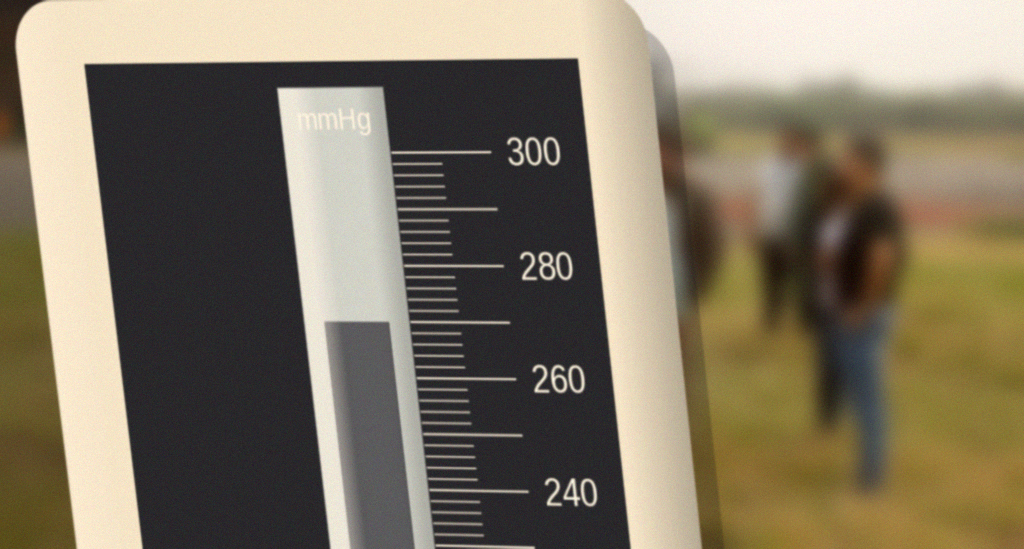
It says value=270 unit=mmHg
